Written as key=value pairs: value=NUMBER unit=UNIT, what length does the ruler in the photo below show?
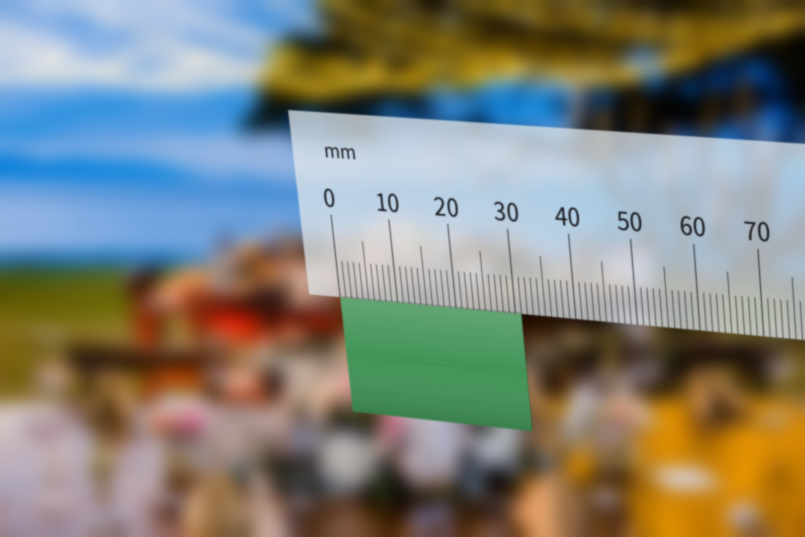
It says value=31 unit=mm
